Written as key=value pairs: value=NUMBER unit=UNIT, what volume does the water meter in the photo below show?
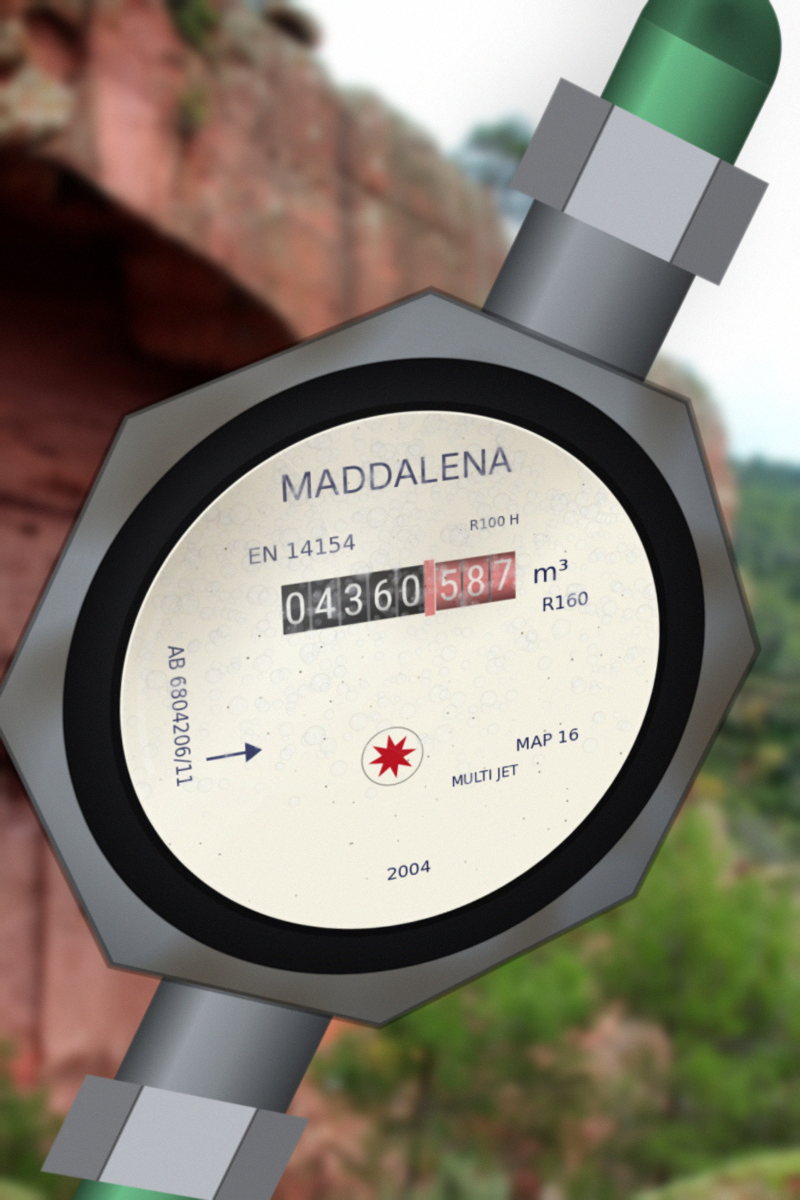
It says value=4360.587 unit=m³
